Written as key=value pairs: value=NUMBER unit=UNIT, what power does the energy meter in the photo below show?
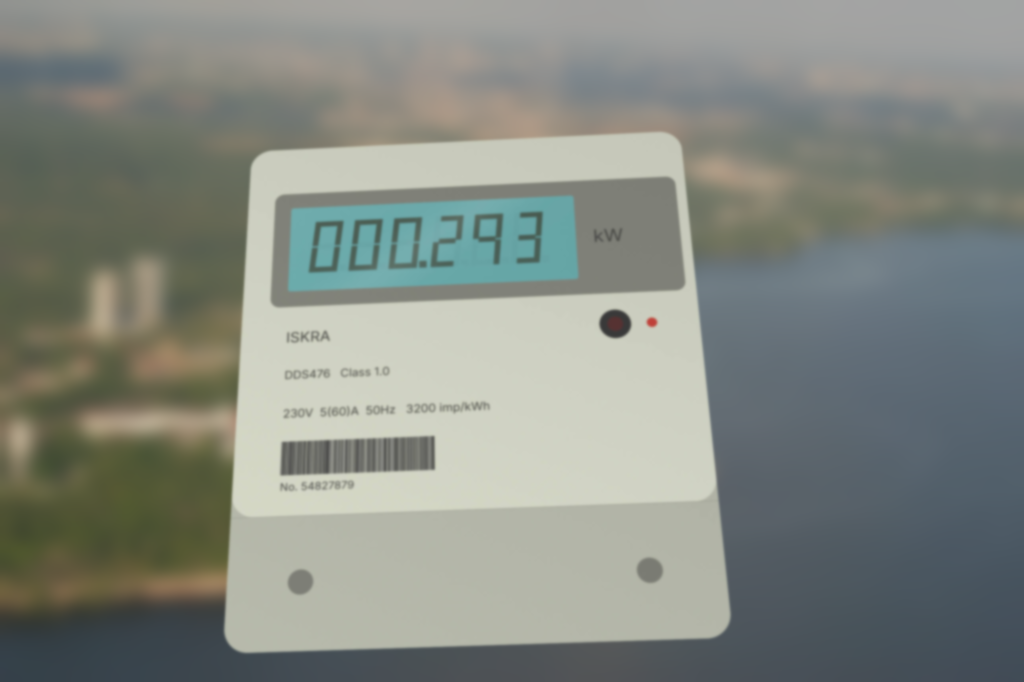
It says value=0.293 unit=kW
